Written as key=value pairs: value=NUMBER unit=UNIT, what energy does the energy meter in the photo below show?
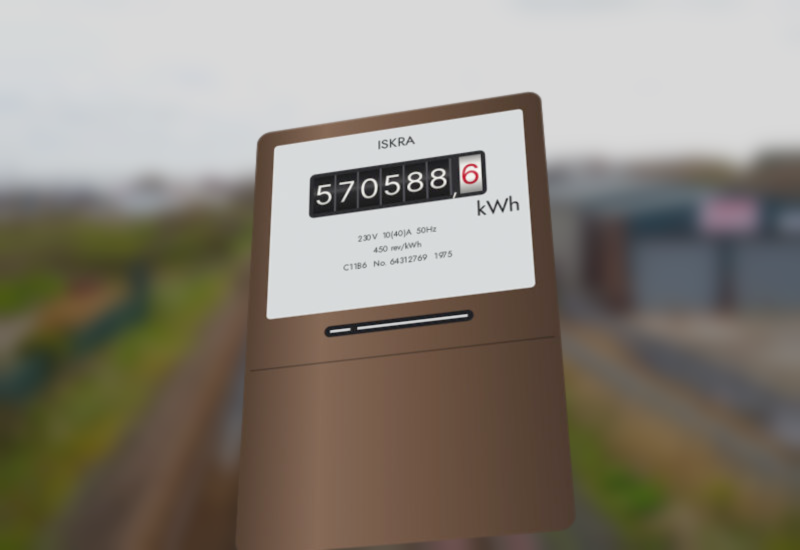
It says value=570588.6 unit=kWh
